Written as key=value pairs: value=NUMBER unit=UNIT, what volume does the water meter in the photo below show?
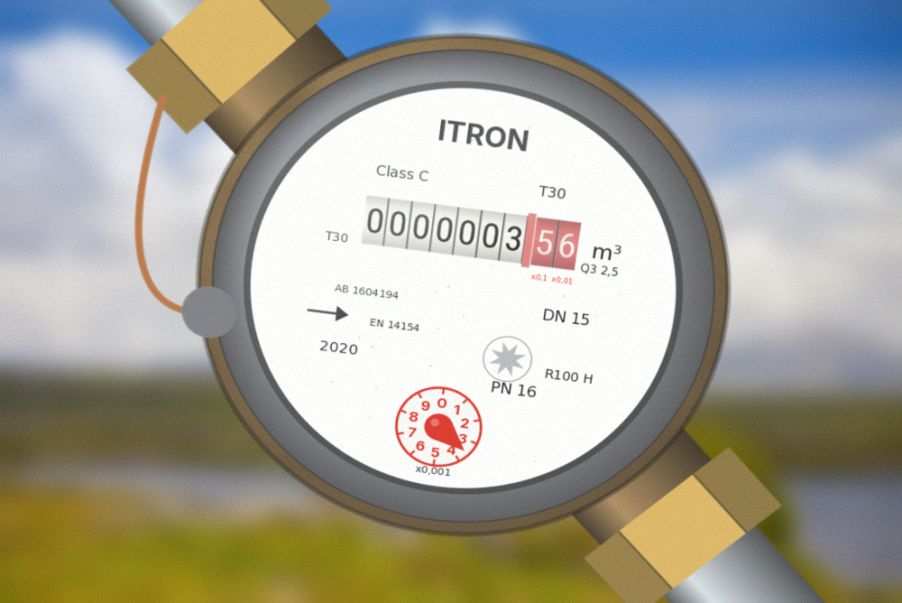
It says value=3.563 unit=m³
